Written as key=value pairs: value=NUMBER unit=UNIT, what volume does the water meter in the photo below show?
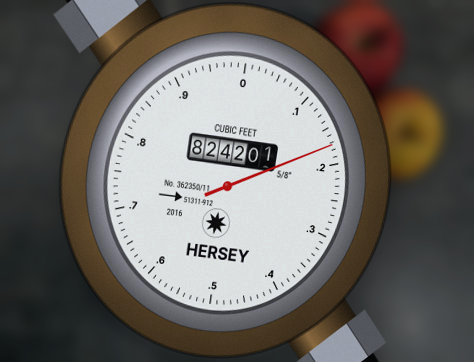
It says value=824201.17 unit=ft³
